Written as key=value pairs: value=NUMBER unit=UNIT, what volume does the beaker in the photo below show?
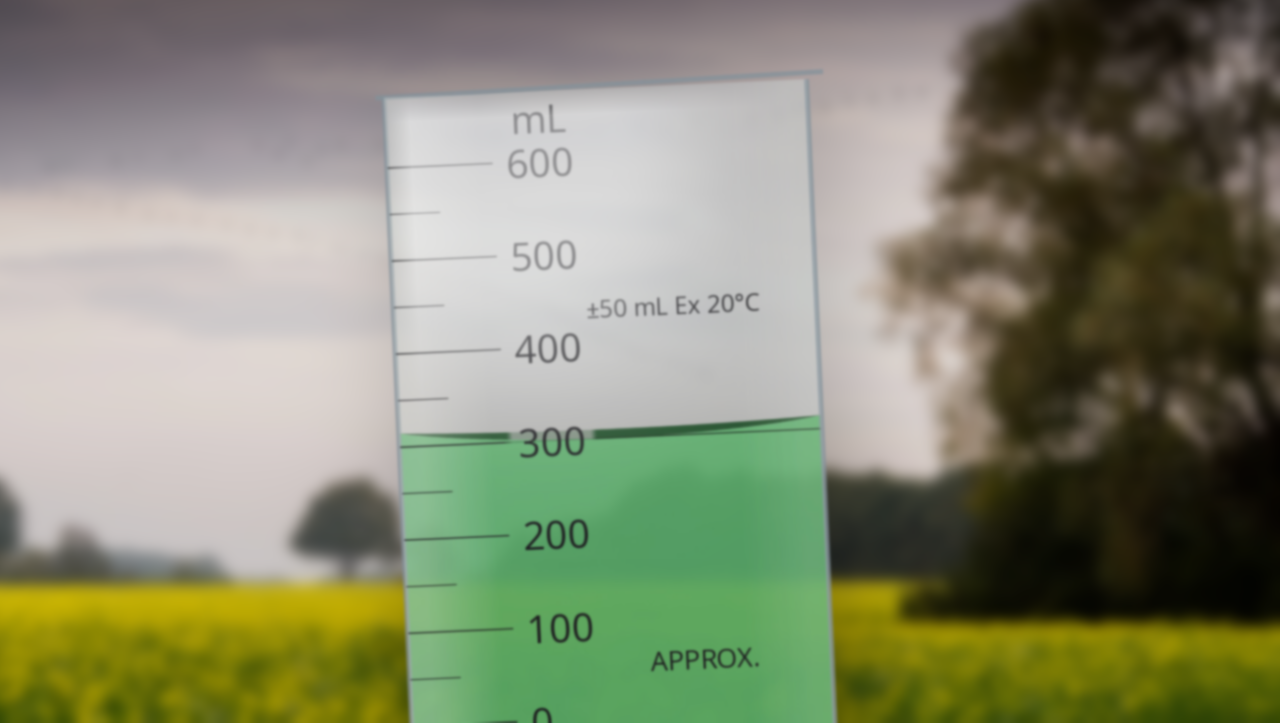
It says value=300 unit=mL
